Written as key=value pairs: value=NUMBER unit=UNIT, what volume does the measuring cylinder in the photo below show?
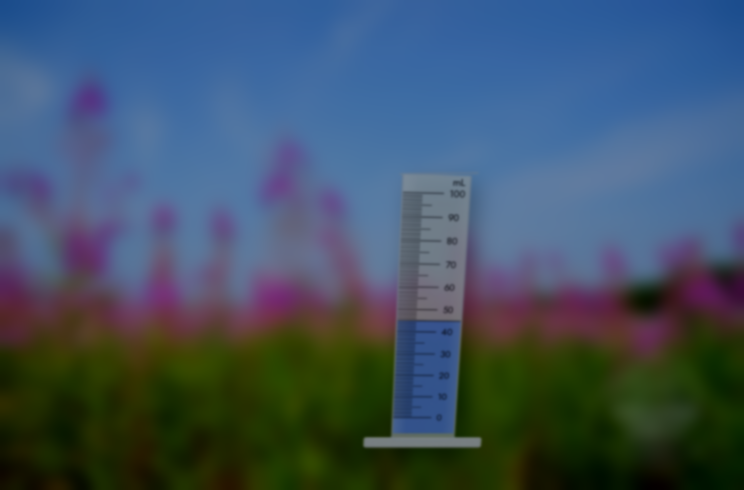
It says value=45 unit=mL
